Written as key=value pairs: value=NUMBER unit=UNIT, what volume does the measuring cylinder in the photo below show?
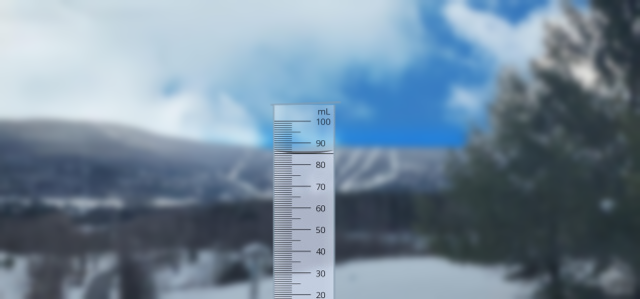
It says value=85 unit=mL
